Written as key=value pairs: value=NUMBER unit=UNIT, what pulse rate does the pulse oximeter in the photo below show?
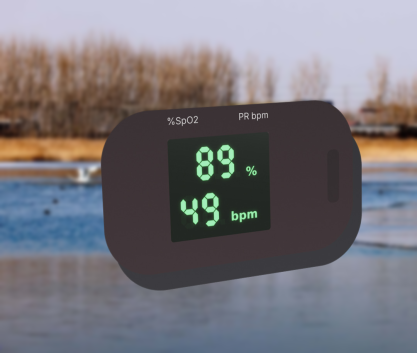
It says value=49 unit=bpm
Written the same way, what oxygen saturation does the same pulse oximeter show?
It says value=89 unit=%
